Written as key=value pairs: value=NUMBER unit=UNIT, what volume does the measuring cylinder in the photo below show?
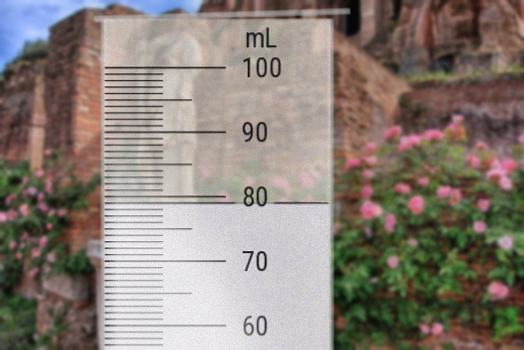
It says value=79 unit=mL
